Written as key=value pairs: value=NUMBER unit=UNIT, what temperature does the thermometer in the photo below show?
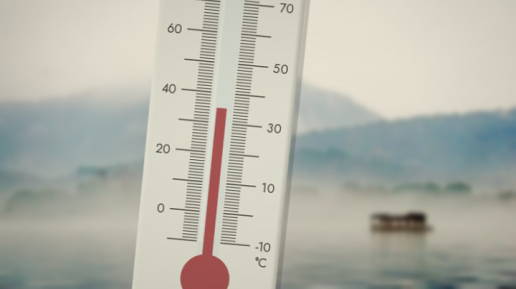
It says value=35 unit=°C
